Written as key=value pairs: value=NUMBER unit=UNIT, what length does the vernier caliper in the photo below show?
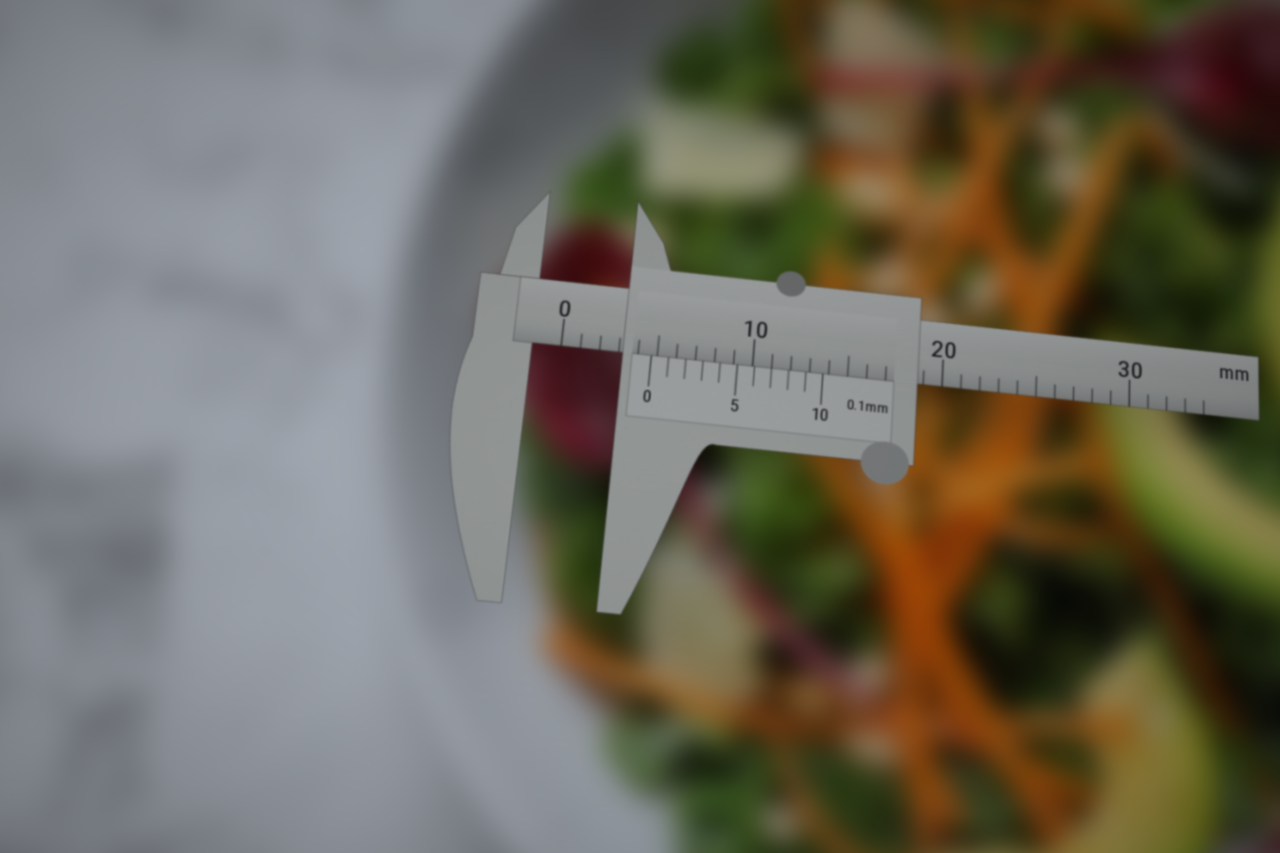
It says value=4.7 unit=mm
